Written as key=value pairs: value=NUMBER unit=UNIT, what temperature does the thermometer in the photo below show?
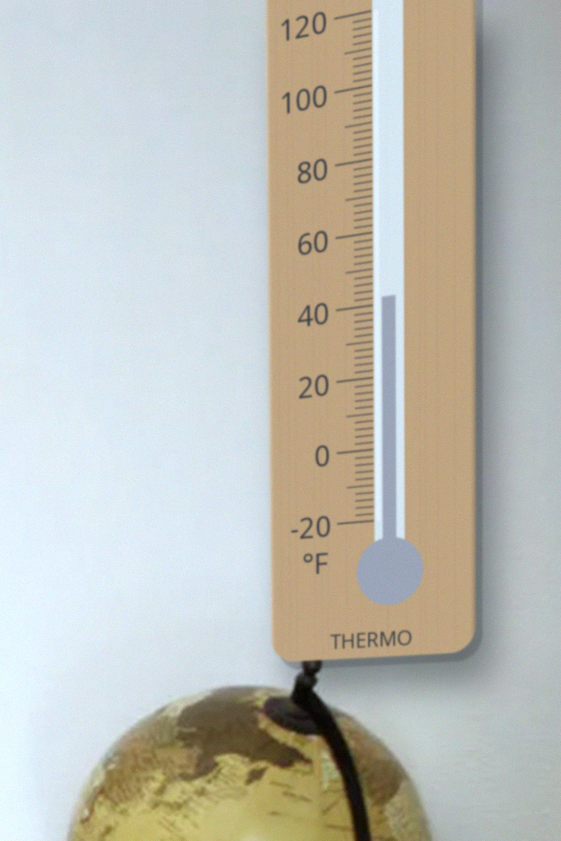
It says value=42 unit=°F
